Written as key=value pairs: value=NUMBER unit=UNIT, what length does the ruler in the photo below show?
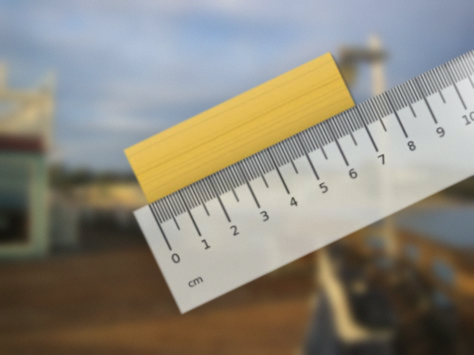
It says value=7 unit=cm
